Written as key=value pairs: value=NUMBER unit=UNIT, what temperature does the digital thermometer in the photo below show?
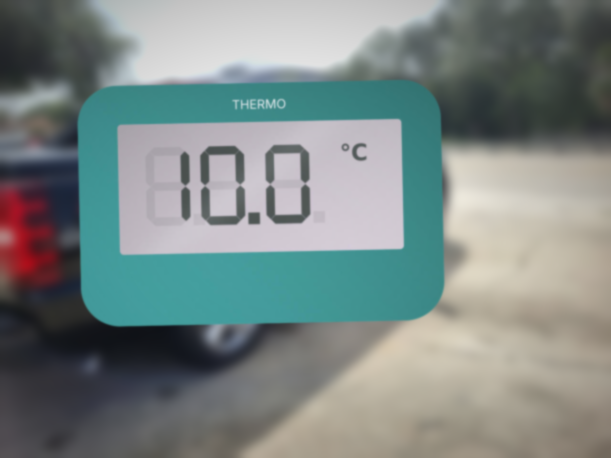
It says value=10.0 unit=°C
